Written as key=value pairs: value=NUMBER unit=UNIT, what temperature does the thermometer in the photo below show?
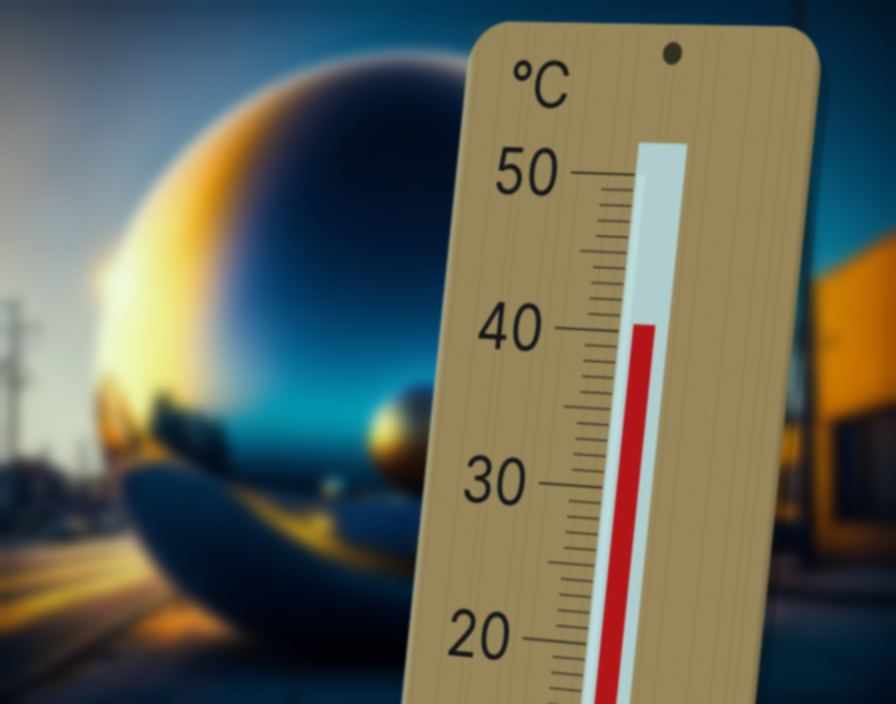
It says value=40.5 unit=°C
